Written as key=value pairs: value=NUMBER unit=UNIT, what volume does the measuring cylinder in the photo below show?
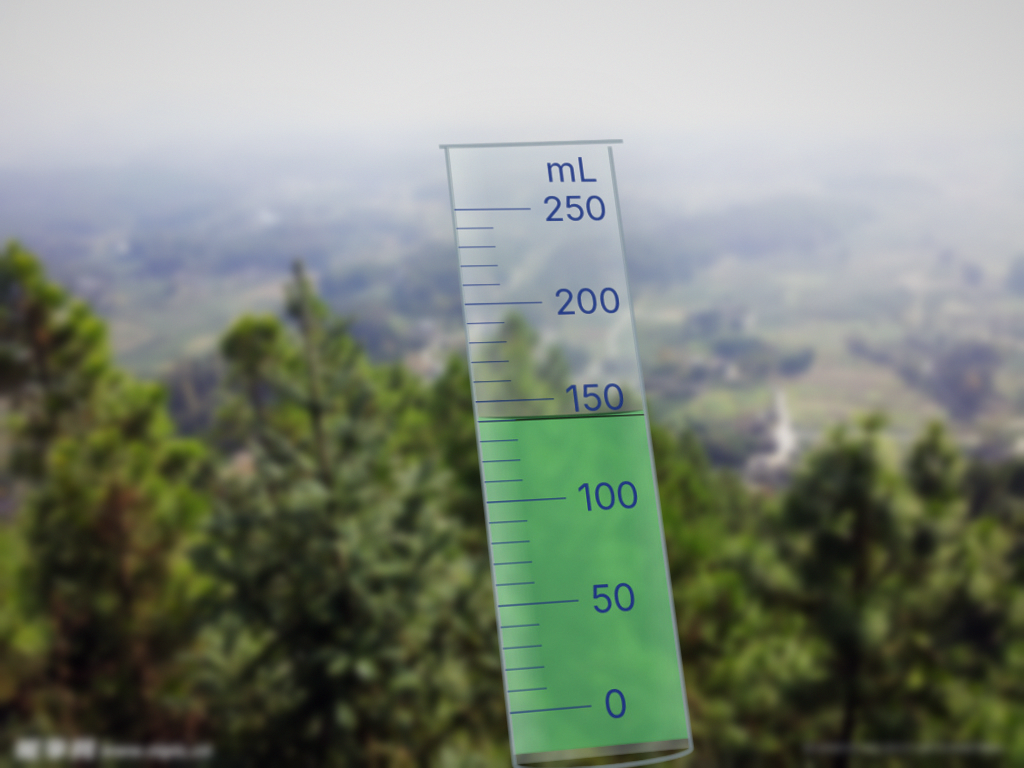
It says value=140 unit=mL
